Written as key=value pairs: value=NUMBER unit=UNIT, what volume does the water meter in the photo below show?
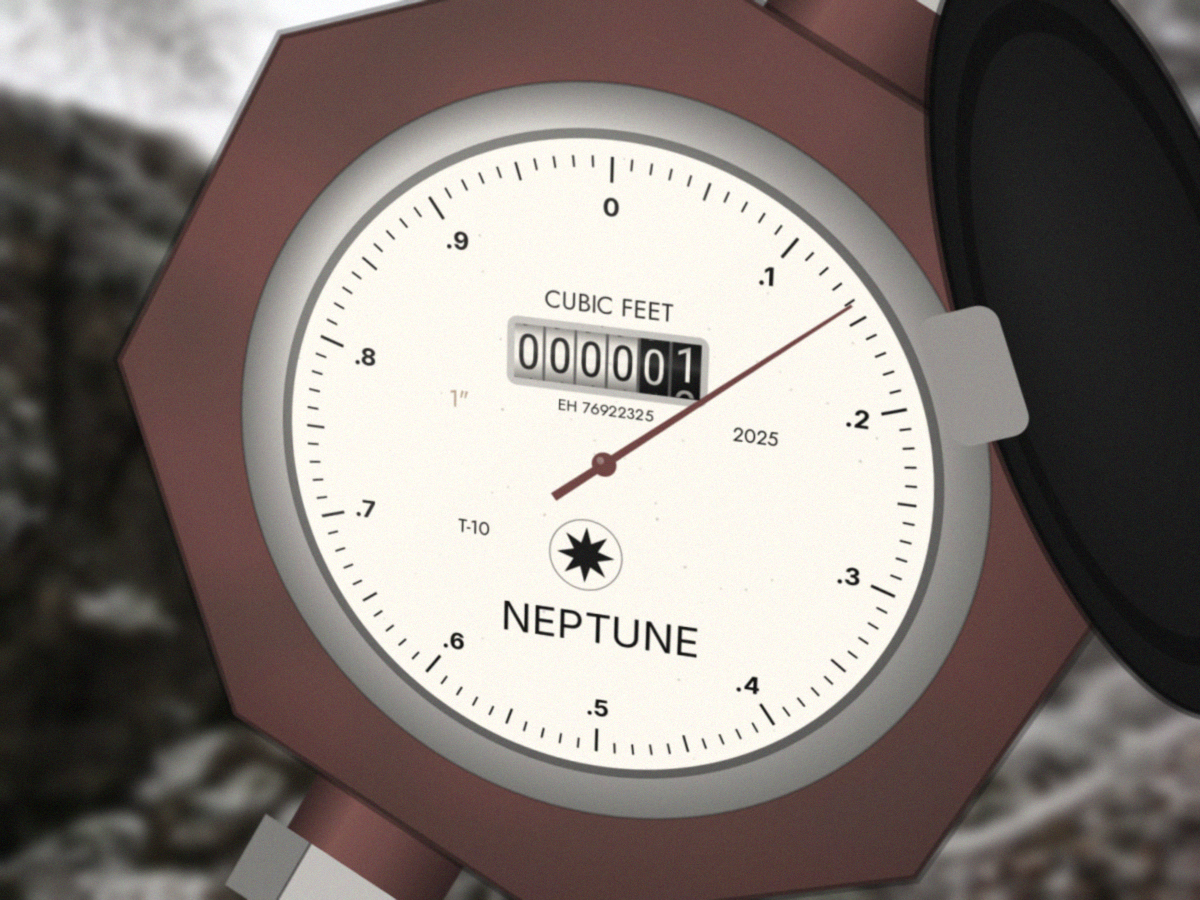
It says value=1.14 unit=ft³
